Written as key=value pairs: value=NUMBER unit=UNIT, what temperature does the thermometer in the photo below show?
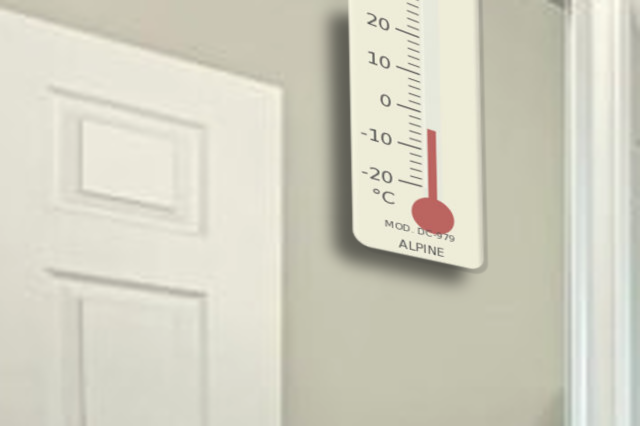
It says value=-4 unit=°C
